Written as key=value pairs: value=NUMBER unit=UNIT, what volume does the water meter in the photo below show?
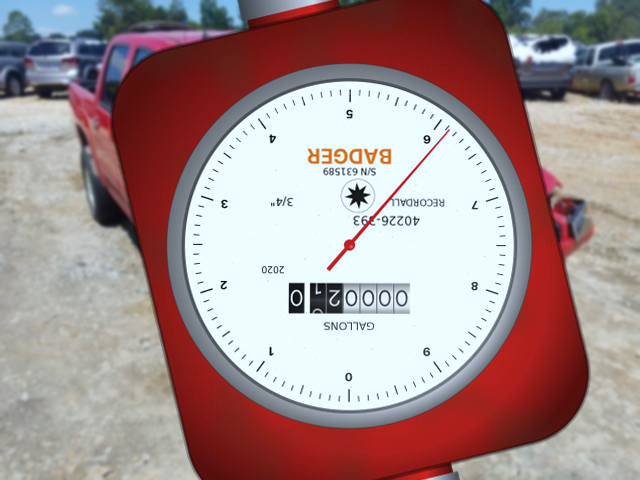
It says value=206.1 unit=gal
